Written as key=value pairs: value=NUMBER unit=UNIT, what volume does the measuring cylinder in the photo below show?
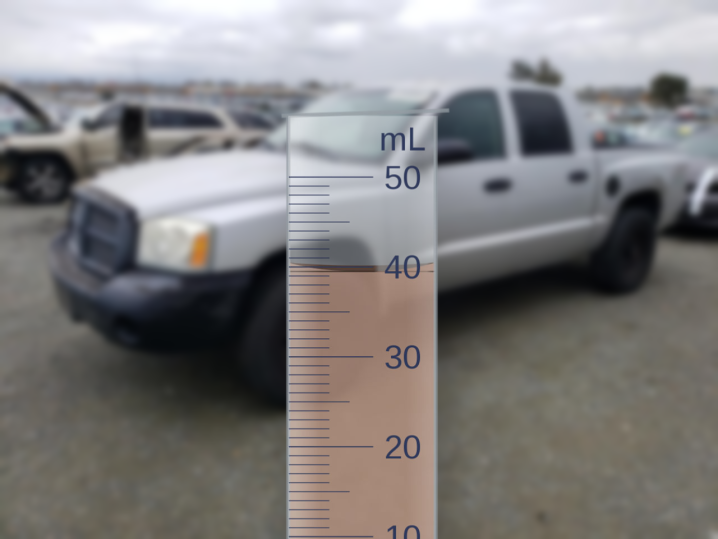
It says value=39.5 unit=mL
